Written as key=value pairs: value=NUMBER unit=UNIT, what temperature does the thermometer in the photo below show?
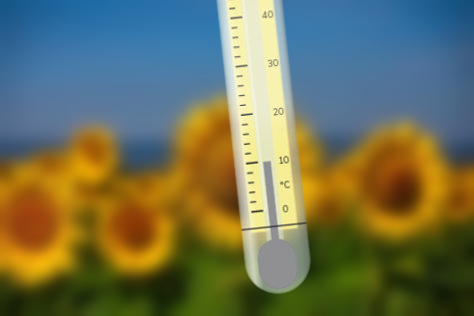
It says value=10 unit=°C
